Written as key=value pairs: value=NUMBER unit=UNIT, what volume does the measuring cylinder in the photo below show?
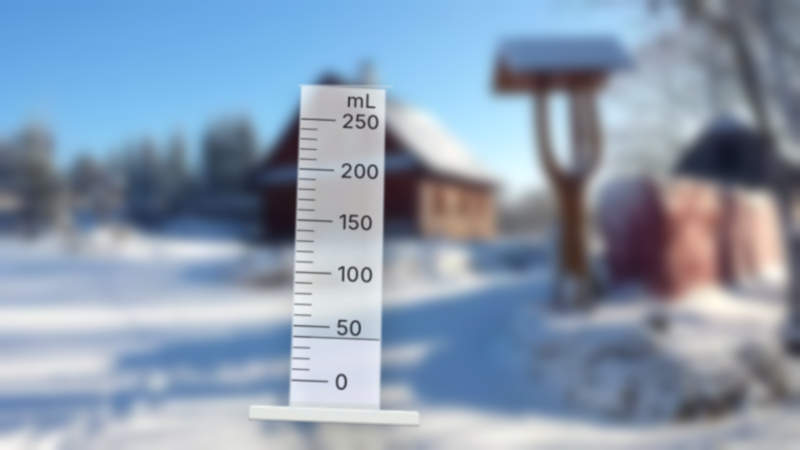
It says value=40 unit=mL
